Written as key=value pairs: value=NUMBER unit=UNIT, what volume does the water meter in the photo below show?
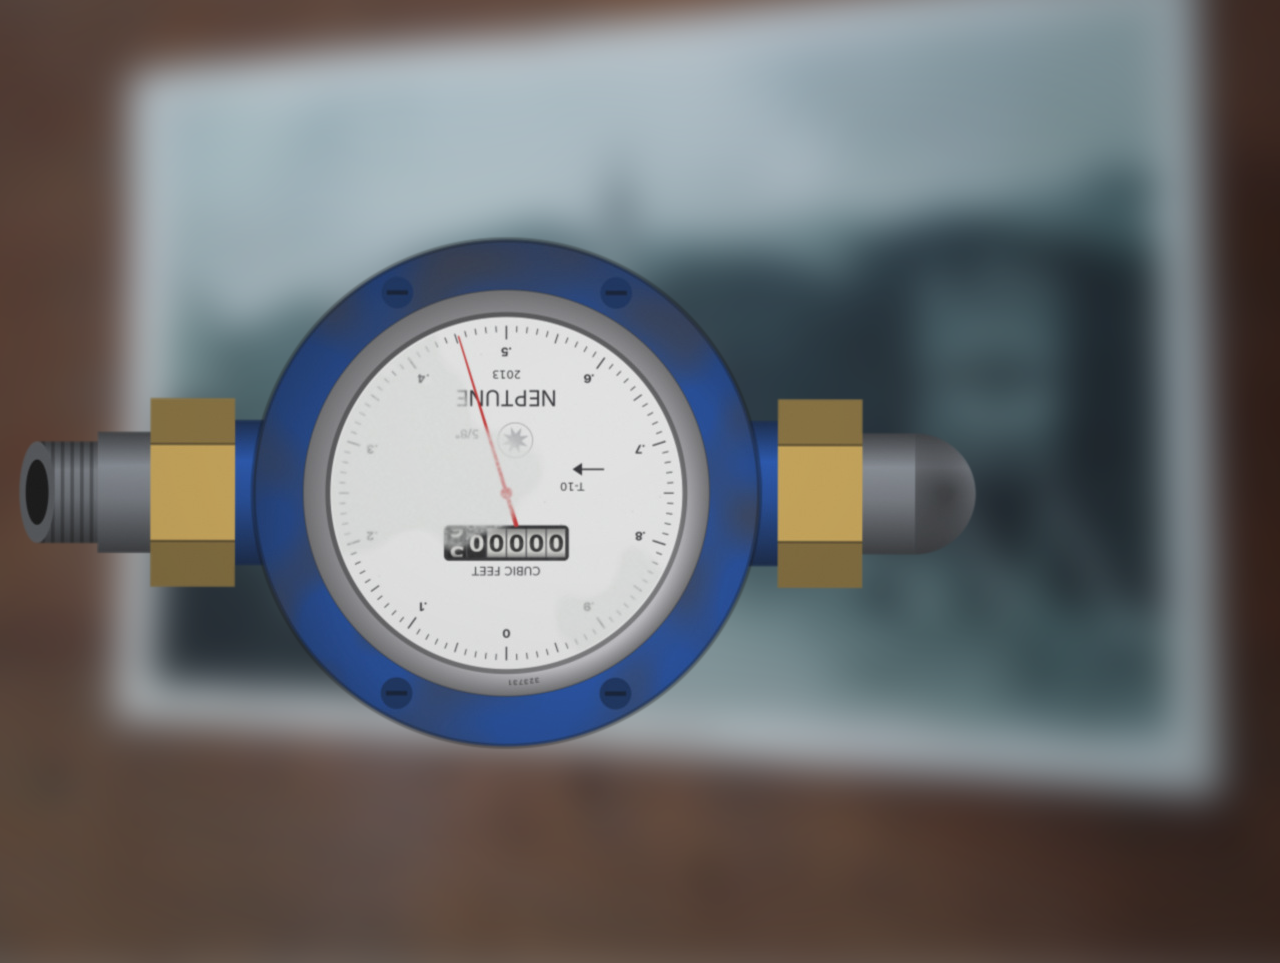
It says value=5.45 unit=ft³
